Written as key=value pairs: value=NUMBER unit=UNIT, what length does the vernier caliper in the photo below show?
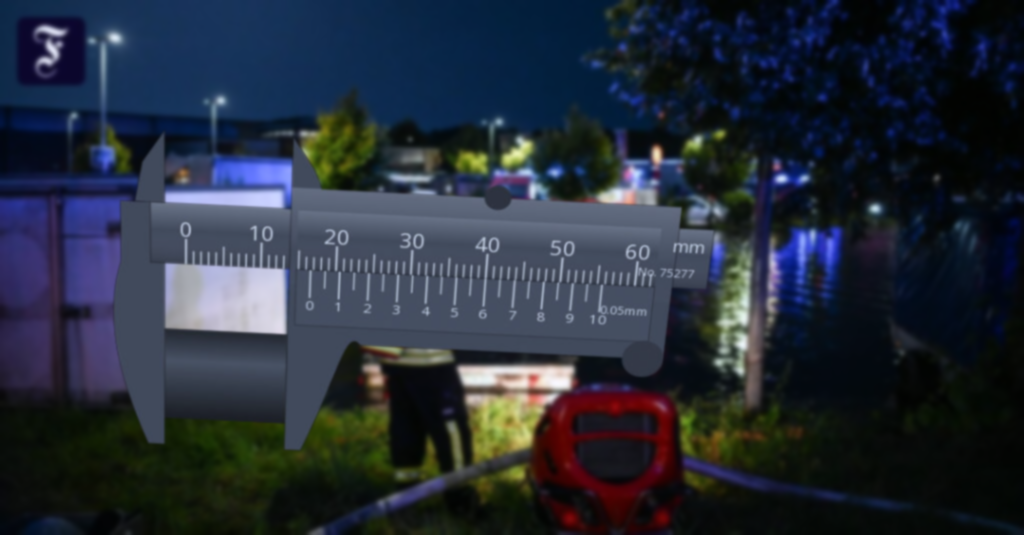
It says value=16.6 unit=mm
